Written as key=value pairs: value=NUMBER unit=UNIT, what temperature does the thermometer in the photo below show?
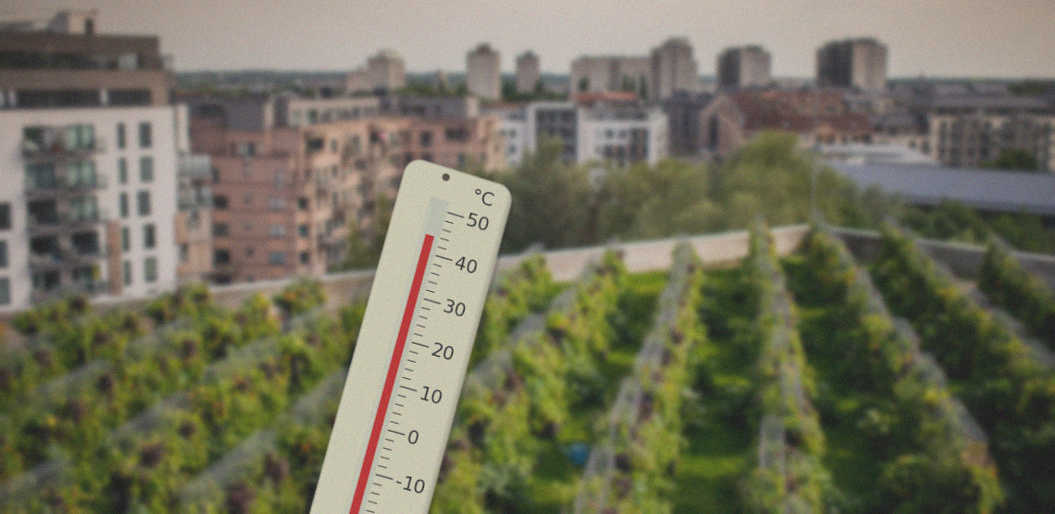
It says value=44 unit=°C
